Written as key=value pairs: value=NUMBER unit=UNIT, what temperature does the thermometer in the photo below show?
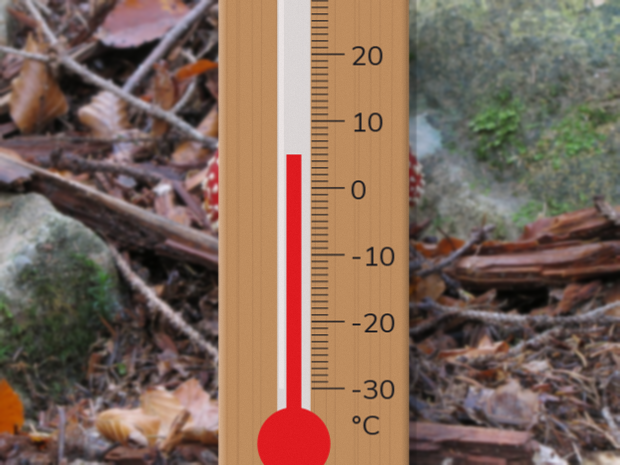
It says value=5 unit=°C
